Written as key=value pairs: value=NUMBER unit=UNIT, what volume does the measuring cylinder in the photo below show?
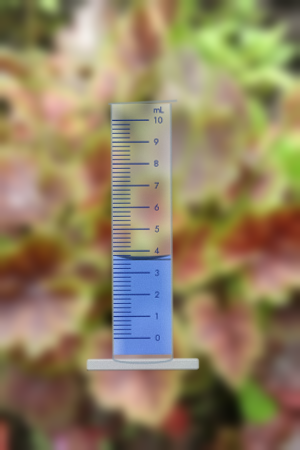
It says value=3.6 unit=mL
